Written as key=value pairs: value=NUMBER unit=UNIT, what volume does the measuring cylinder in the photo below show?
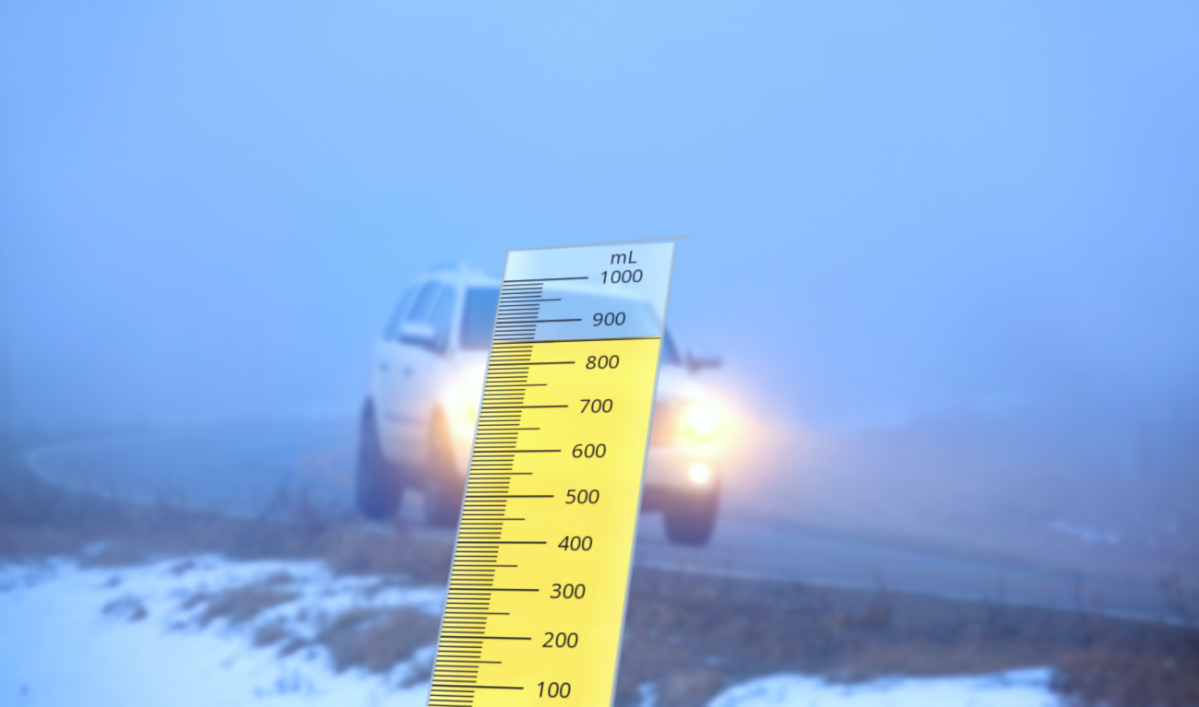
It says value=850 unit=mL
